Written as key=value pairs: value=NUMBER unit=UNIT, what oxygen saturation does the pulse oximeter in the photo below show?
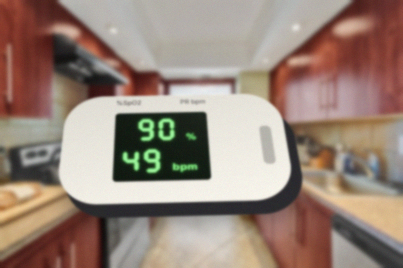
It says value=90 unit=%
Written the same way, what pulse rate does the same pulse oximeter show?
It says value=49 unit=bpm
